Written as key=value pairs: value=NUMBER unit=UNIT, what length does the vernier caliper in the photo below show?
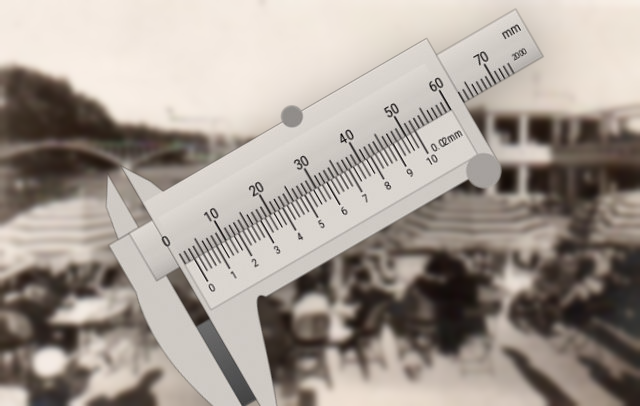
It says value=3.0 unit=mm
